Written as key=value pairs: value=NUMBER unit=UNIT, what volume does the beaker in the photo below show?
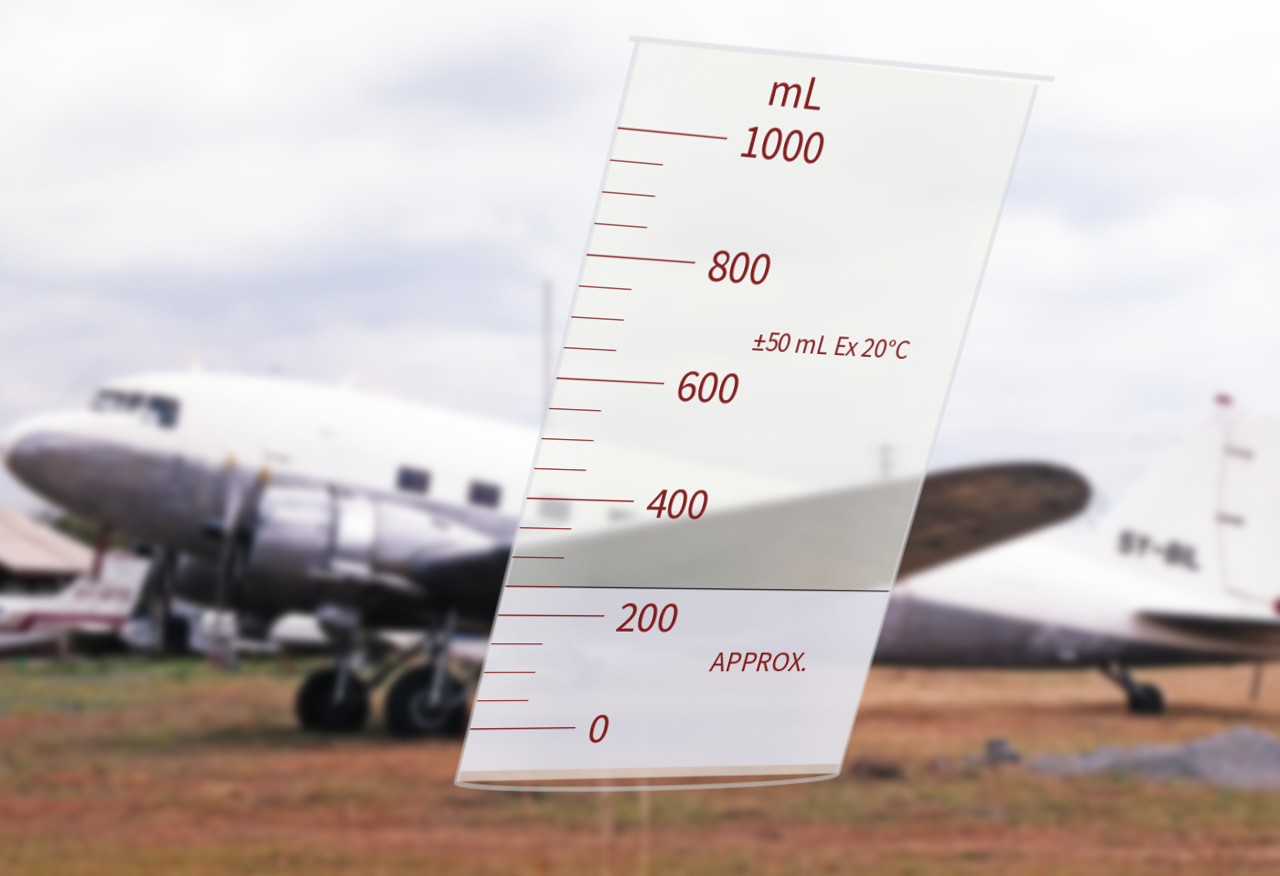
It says value=250 unit=mL
